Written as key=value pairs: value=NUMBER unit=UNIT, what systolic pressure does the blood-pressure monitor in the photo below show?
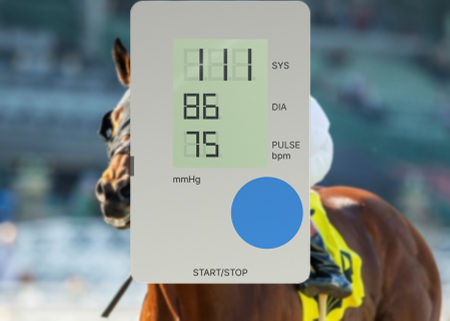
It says value=111 unit=mmHg
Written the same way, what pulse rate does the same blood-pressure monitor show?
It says value=75 unit=bpm
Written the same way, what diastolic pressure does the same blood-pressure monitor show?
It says value=86 unit=mmHg
